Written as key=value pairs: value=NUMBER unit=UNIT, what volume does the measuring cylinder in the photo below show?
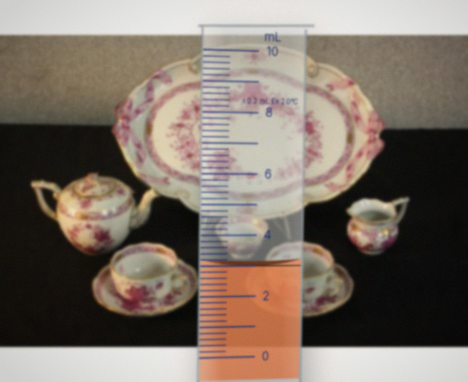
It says value=3 unit=mL
